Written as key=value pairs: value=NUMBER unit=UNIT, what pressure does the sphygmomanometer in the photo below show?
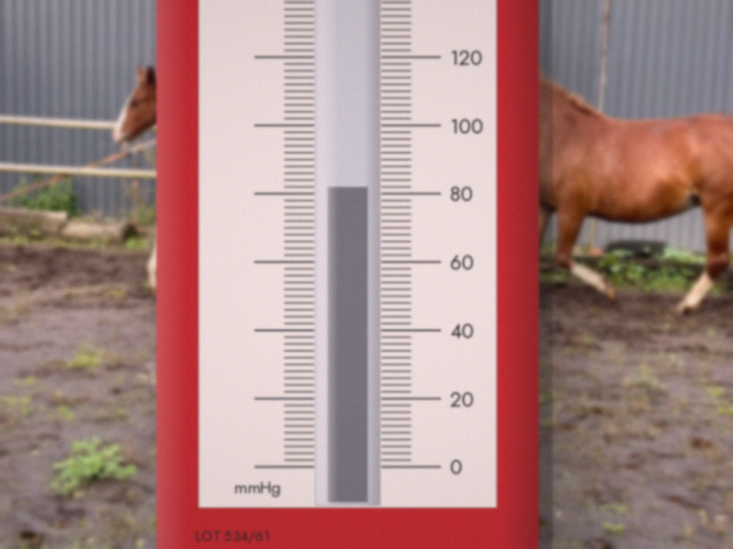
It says value=82 unit=mmHg
